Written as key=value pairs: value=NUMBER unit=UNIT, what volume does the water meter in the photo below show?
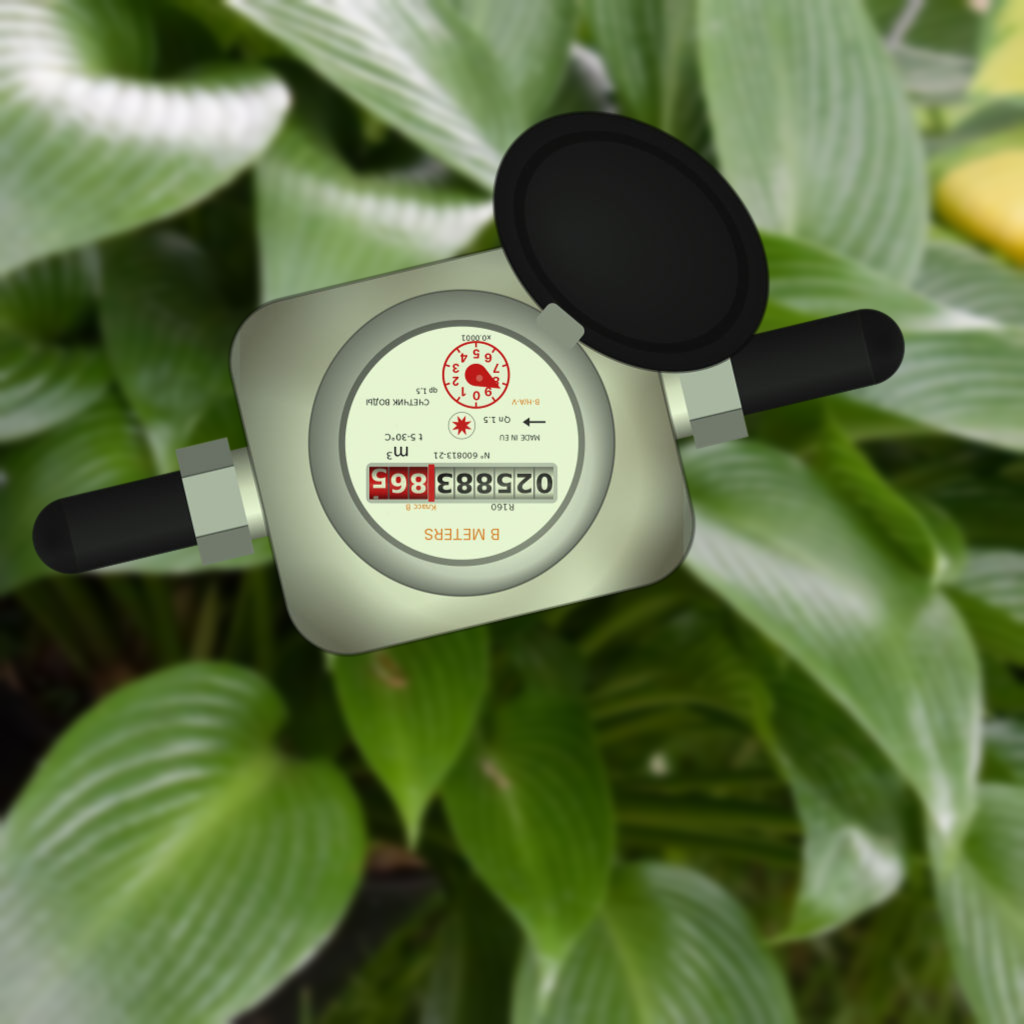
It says value=25883.8648 unit=m³
